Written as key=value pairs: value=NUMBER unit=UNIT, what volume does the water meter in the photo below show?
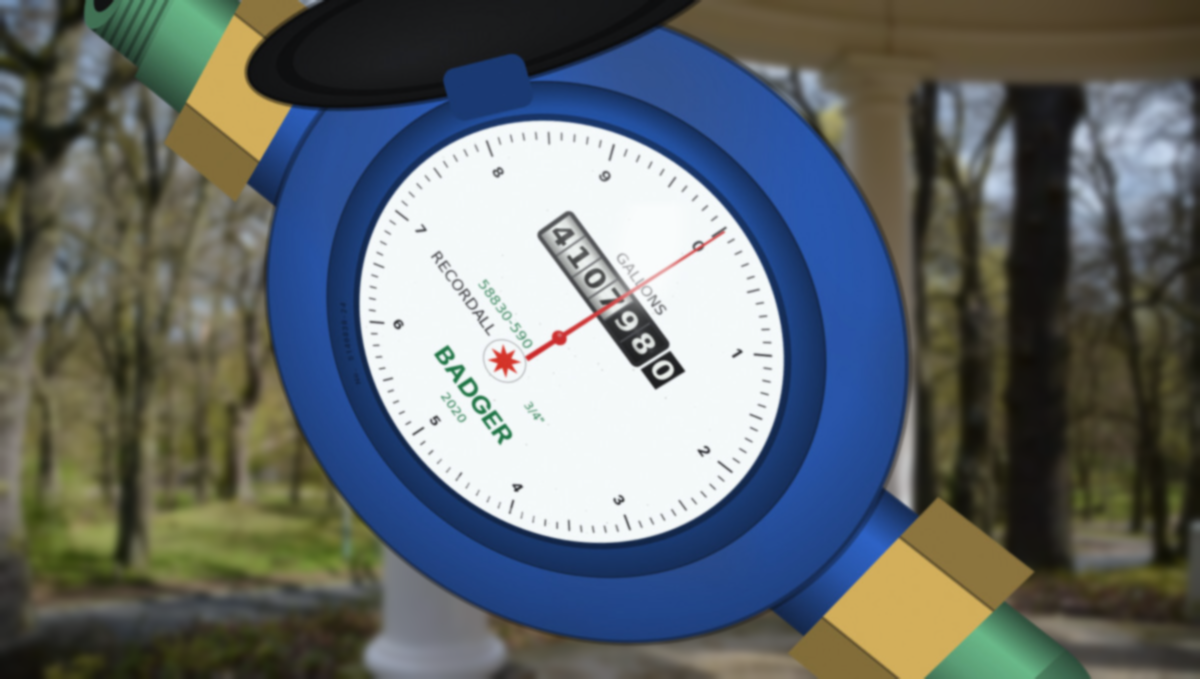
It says value=4107980.0 unit=gal
